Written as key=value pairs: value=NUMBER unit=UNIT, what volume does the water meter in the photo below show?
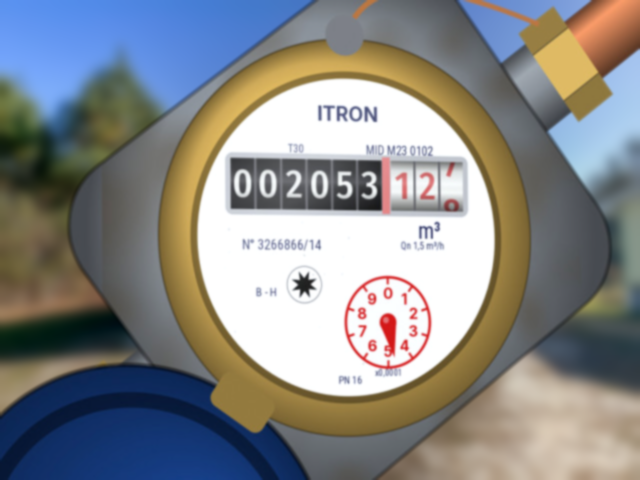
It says value=2053.1274 unit=m³
